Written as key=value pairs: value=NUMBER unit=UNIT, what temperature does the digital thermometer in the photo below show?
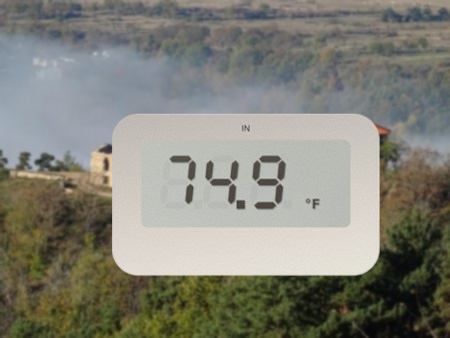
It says value=74.9 unit=°F
